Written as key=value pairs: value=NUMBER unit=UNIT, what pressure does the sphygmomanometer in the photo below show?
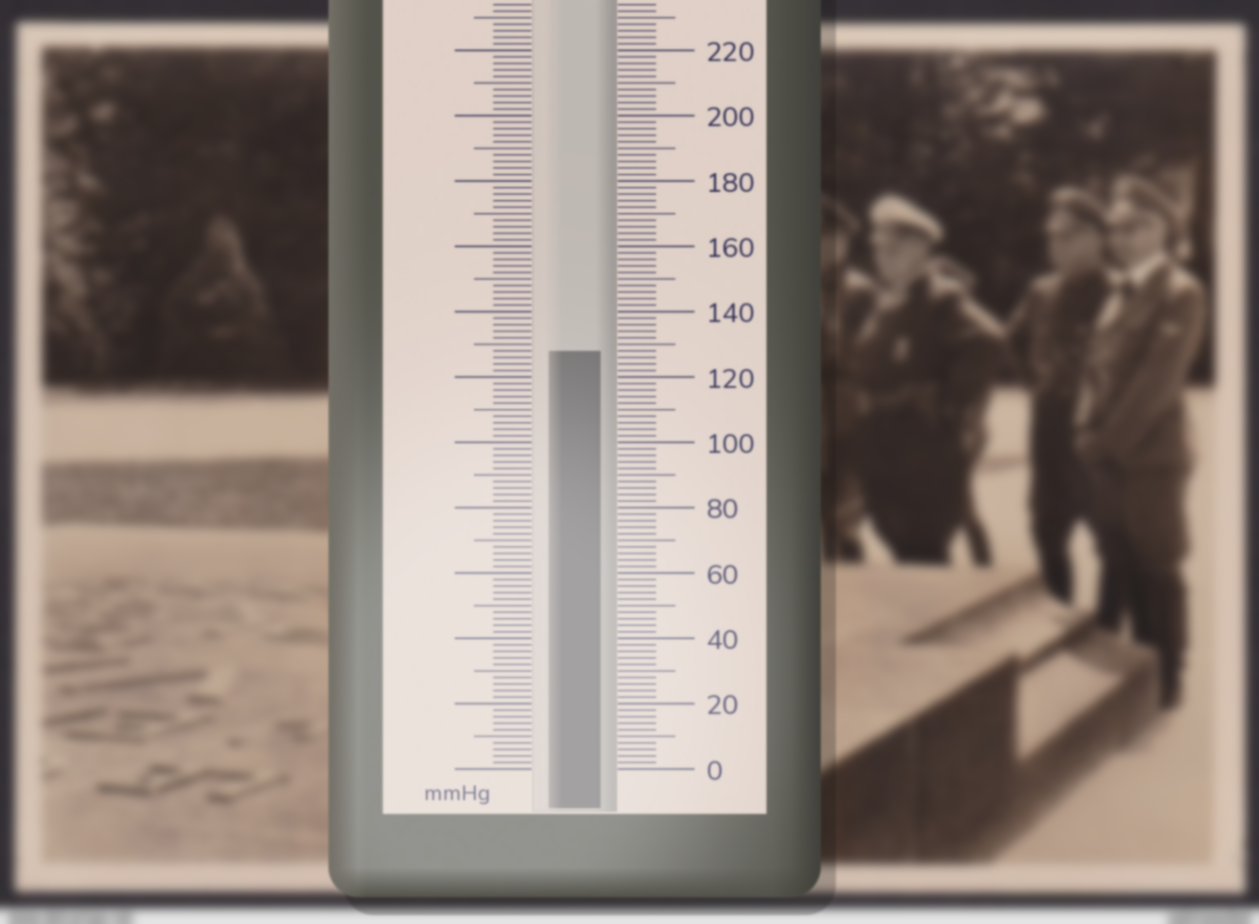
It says value=128 unit=mmHg
